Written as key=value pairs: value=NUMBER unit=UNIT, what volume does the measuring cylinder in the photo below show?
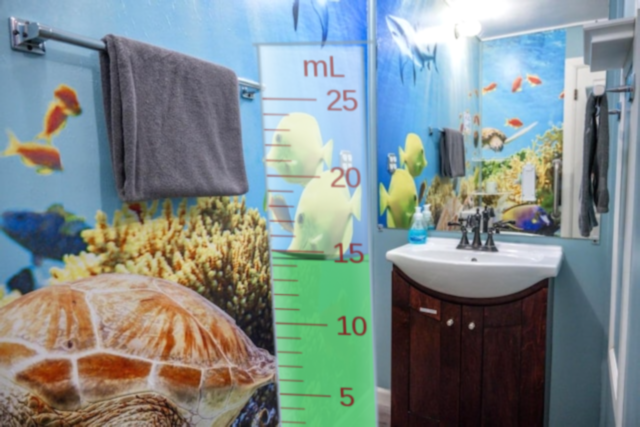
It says value=14.5 unit=mL
